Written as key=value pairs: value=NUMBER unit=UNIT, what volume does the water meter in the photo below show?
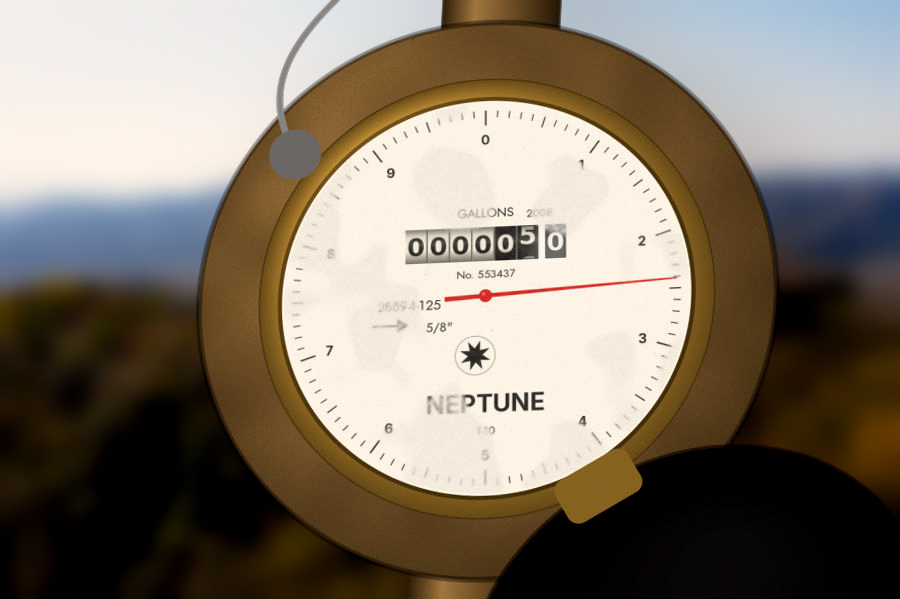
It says value=52.4 unit=gal
